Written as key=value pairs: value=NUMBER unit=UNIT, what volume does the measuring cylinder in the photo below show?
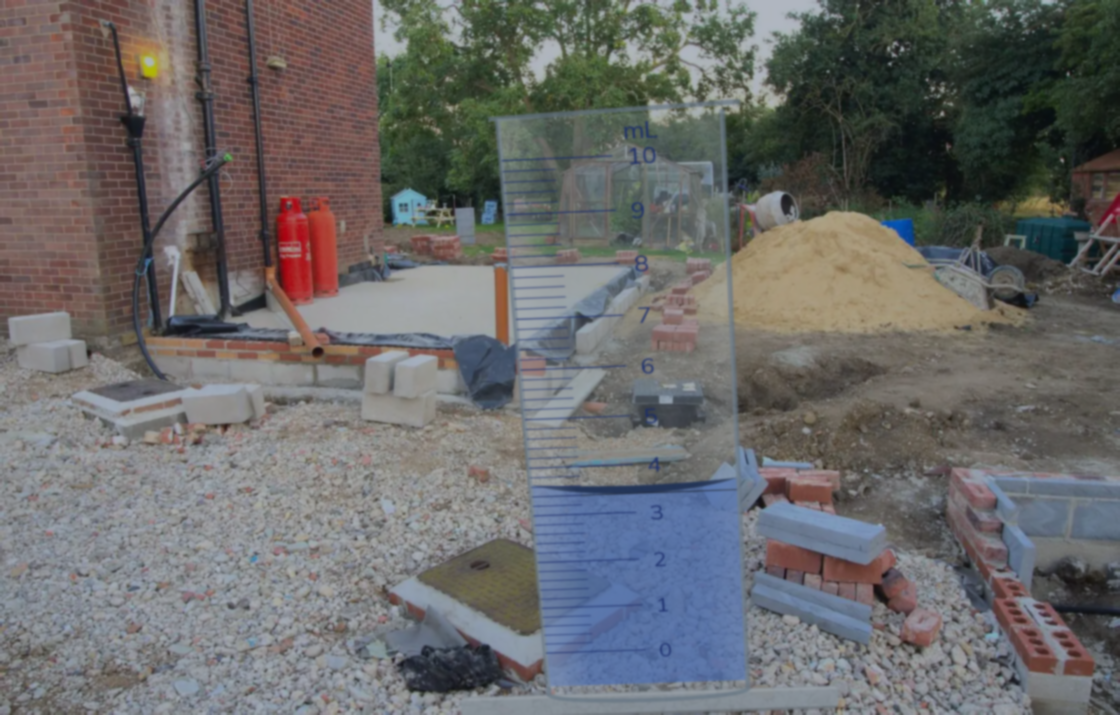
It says value=3.4 unit=mL
